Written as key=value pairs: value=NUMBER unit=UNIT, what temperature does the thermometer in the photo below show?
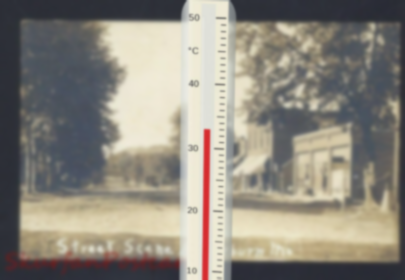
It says value=33 unit=°C
